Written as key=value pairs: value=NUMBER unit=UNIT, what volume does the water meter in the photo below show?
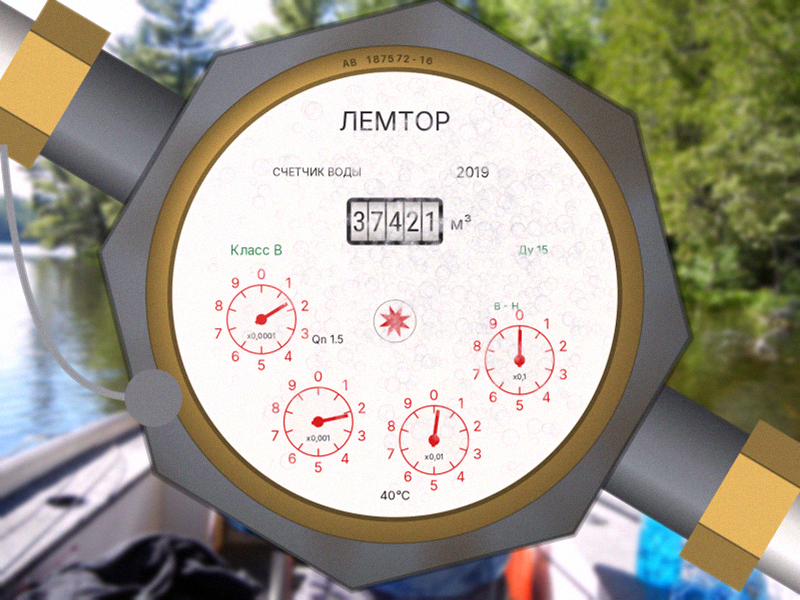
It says value=37421.0021 unit=m³
